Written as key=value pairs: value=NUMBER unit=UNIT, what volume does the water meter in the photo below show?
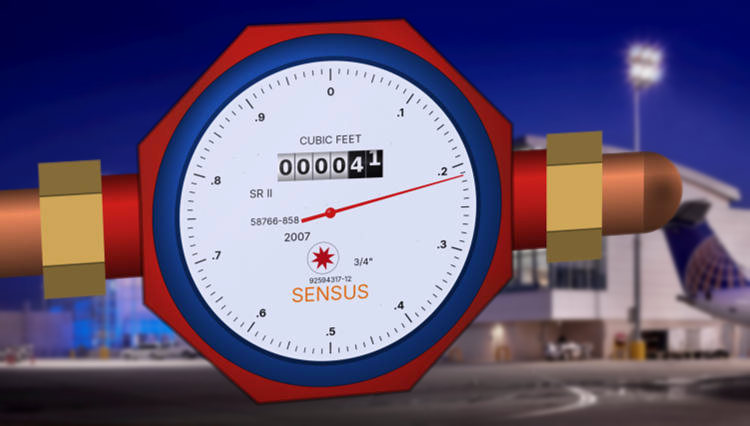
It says value=41.21 unit=ft³
